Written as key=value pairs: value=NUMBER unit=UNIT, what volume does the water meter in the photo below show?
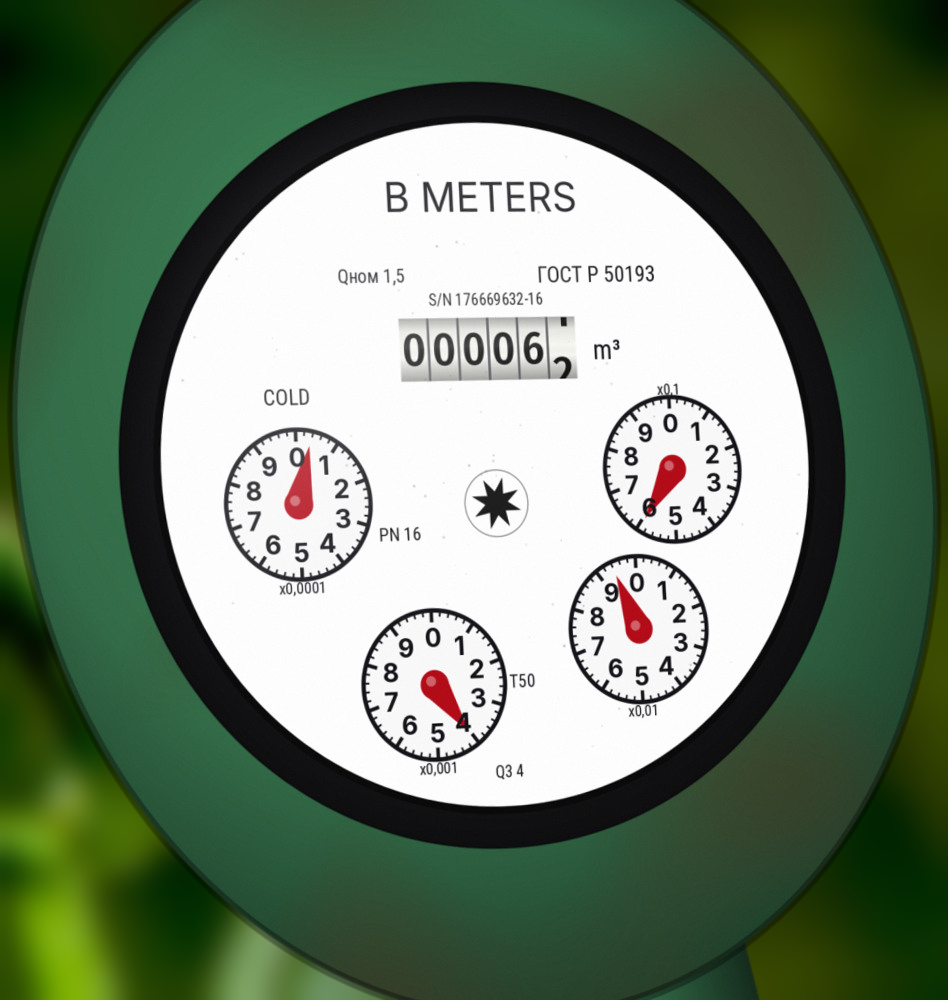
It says value=61.5940 unit=m³
